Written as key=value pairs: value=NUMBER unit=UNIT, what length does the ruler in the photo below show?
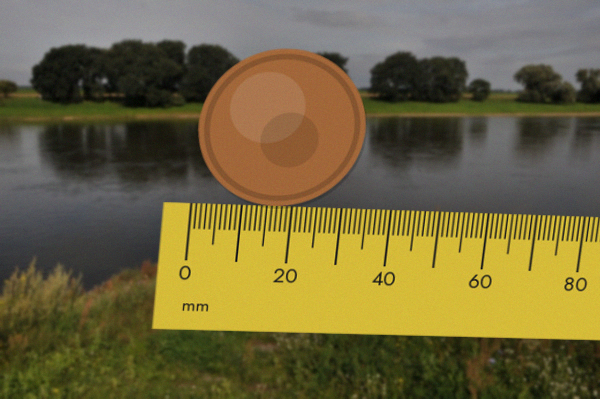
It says value=33 unit=mm
